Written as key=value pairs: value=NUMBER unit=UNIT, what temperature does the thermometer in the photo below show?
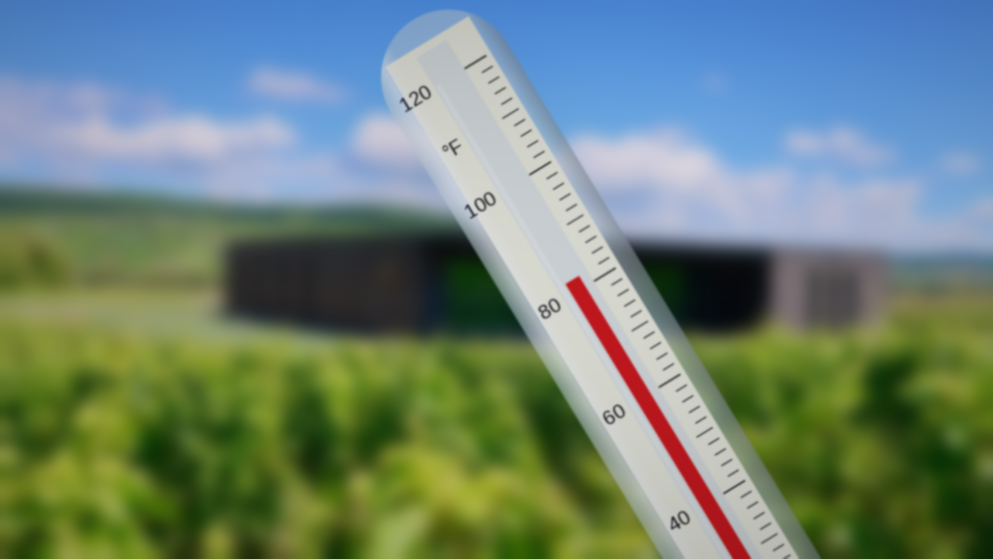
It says value=82 unit=°F
